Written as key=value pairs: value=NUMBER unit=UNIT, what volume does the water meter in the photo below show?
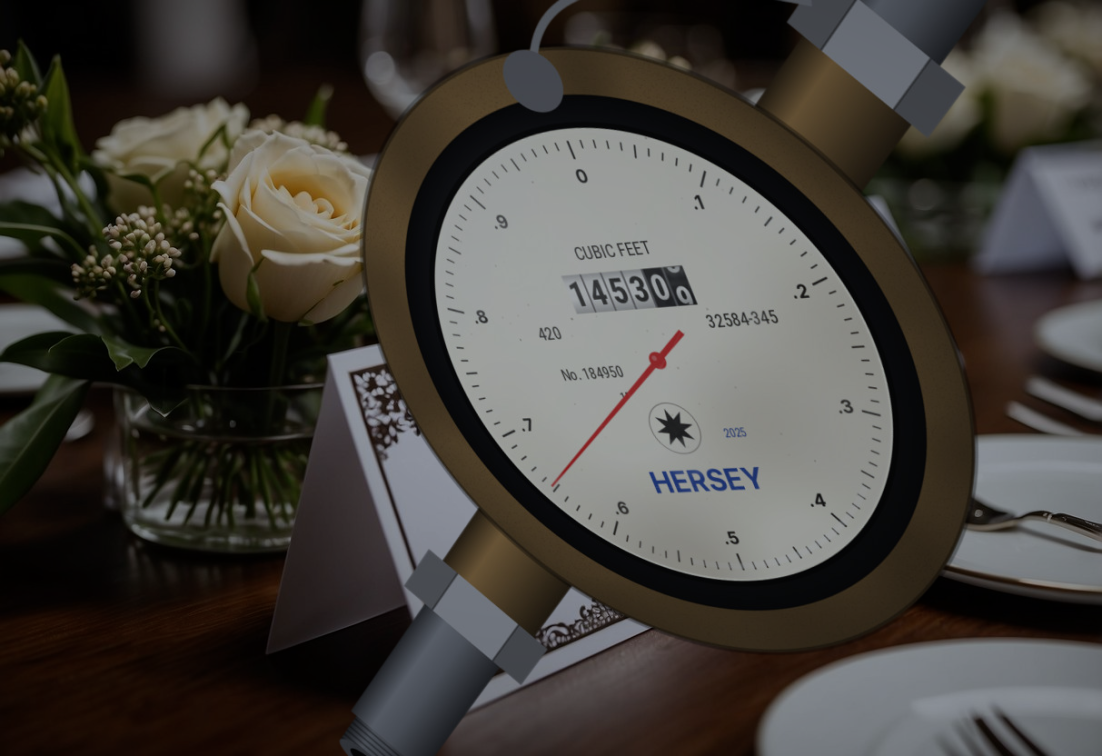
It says value=145308.65 unit=ft³
